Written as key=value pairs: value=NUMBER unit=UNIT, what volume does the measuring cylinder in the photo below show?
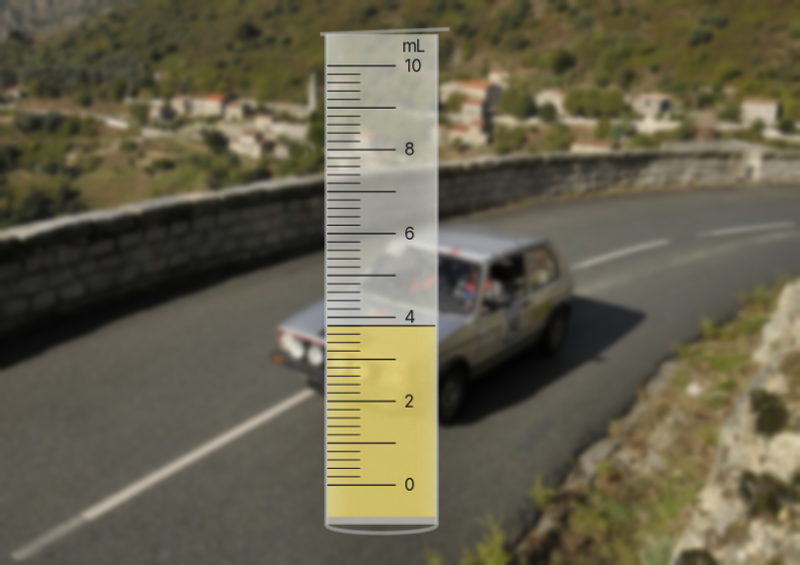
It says value=3.8 unit=mL
